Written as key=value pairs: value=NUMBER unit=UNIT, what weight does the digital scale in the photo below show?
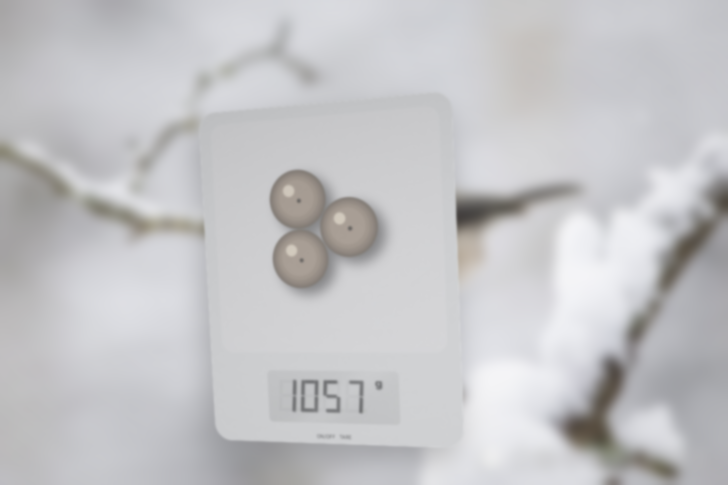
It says value=1057 unit=g
